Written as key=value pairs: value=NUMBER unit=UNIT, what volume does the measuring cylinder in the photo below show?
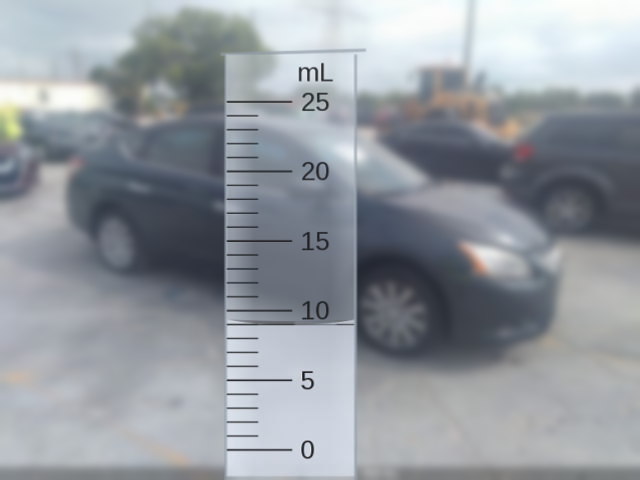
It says value=9 unit=mL
